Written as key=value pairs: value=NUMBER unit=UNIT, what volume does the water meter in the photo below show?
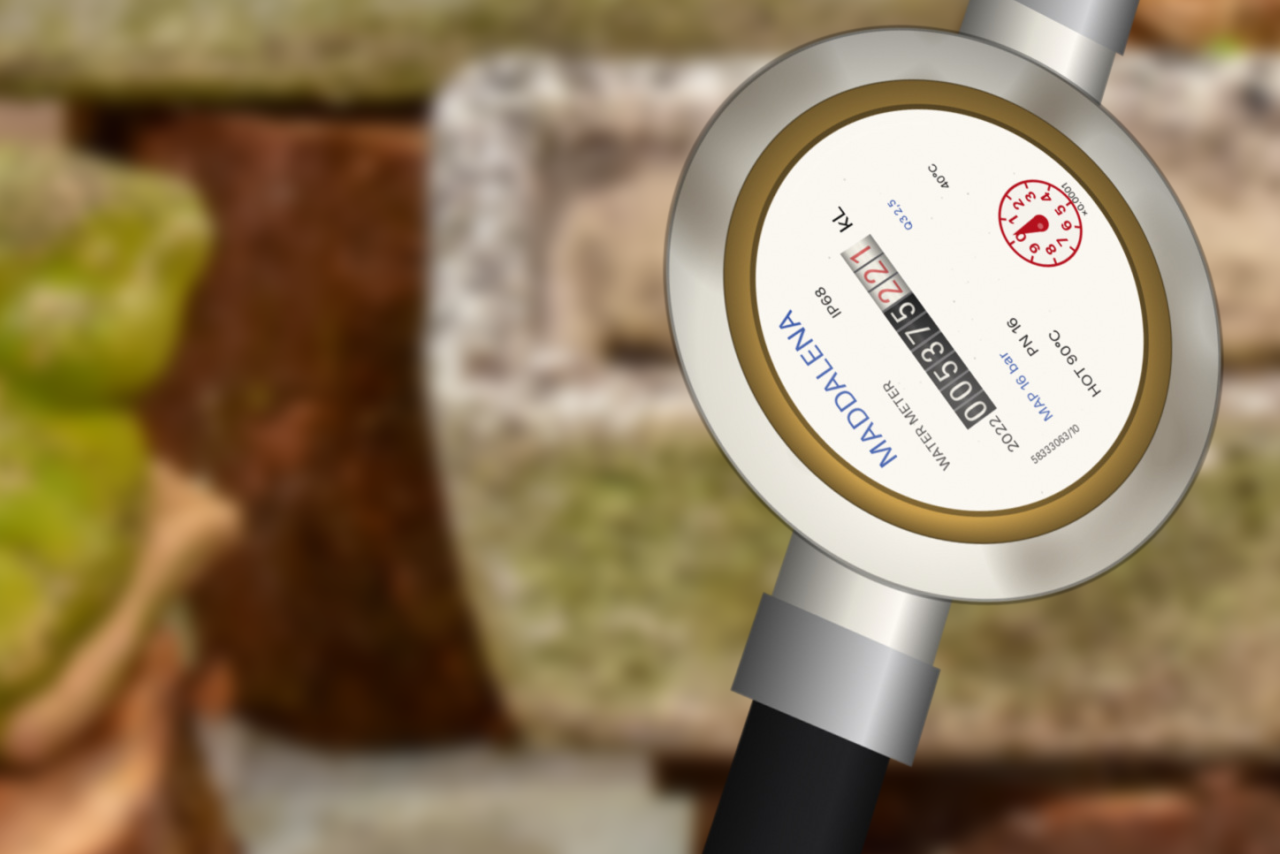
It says value=5375.2210 unit=kL
